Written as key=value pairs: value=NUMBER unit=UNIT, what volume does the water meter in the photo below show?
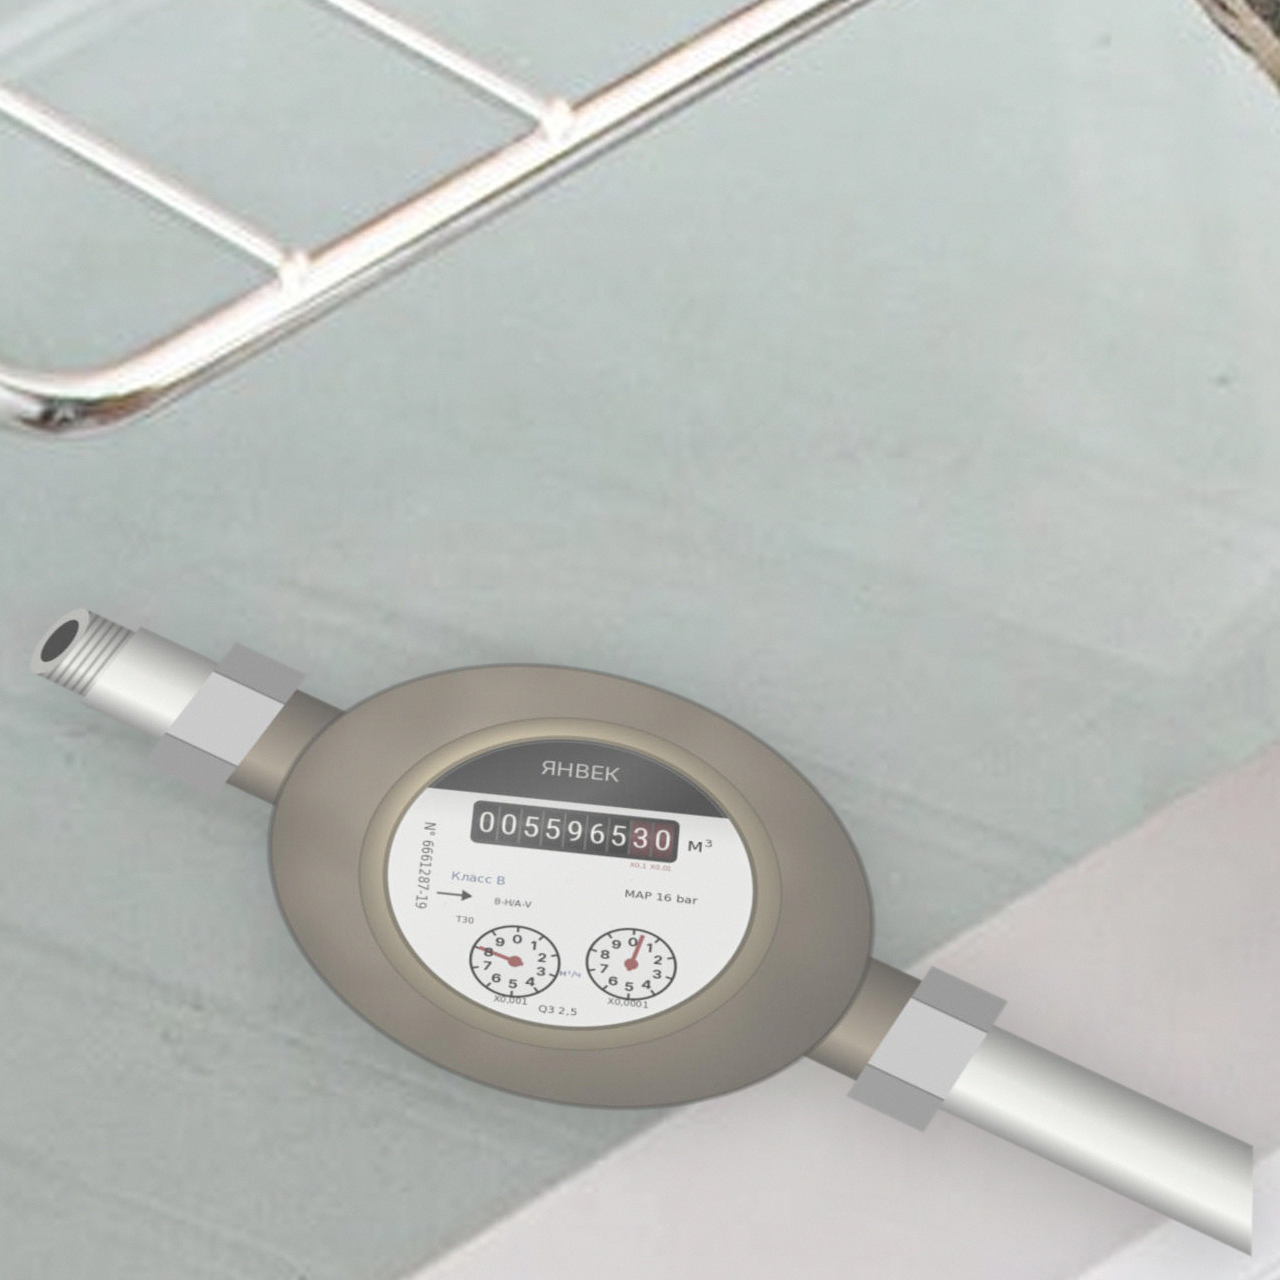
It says value=55965.3080 unit=m³
